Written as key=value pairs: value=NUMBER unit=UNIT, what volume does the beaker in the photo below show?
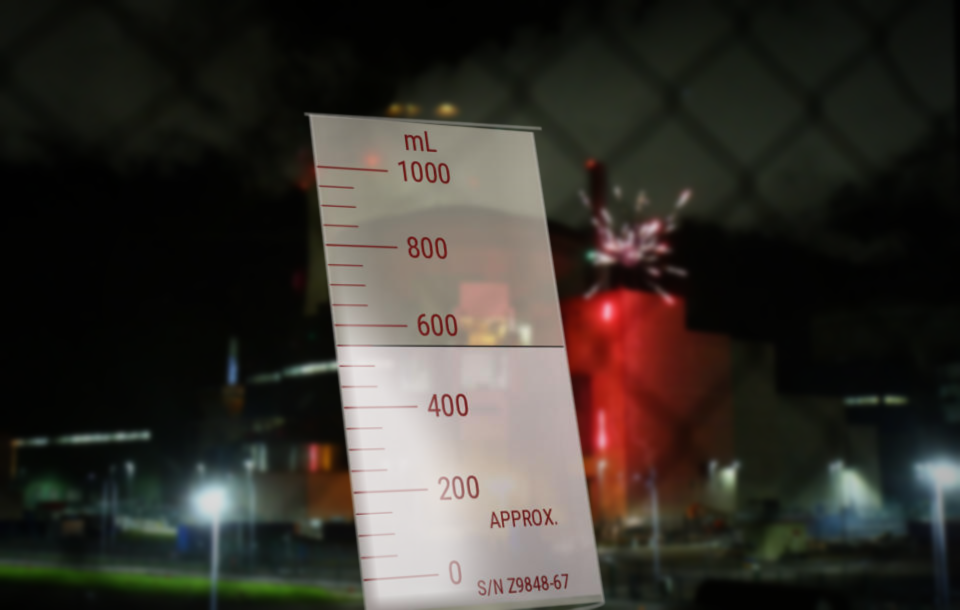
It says value=550 unit=mL
